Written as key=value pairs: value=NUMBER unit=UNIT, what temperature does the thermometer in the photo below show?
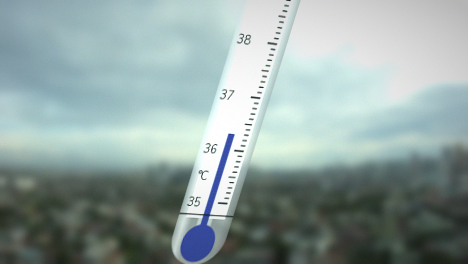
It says value=36.3 unit=°C
